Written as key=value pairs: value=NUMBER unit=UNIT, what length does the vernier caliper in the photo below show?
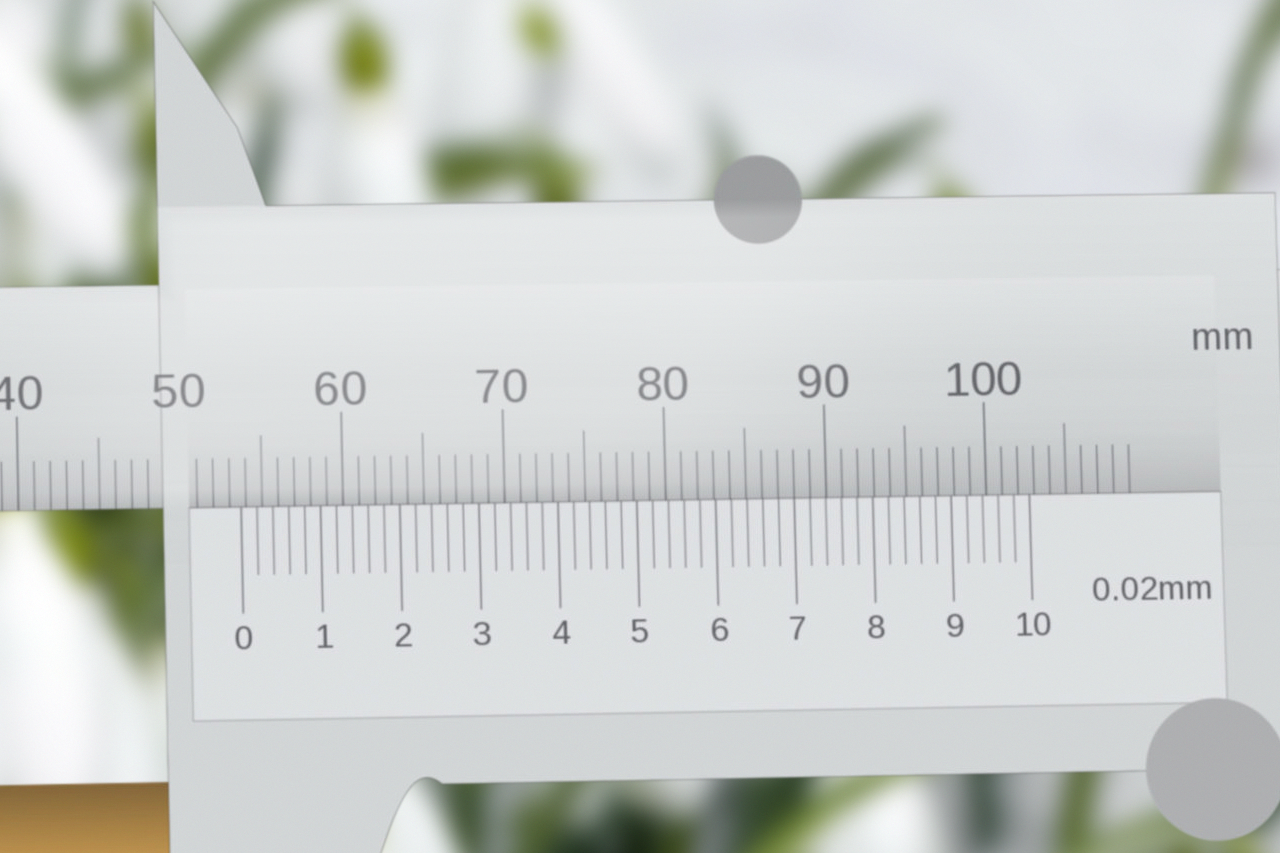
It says value=53.7 unit=mm
